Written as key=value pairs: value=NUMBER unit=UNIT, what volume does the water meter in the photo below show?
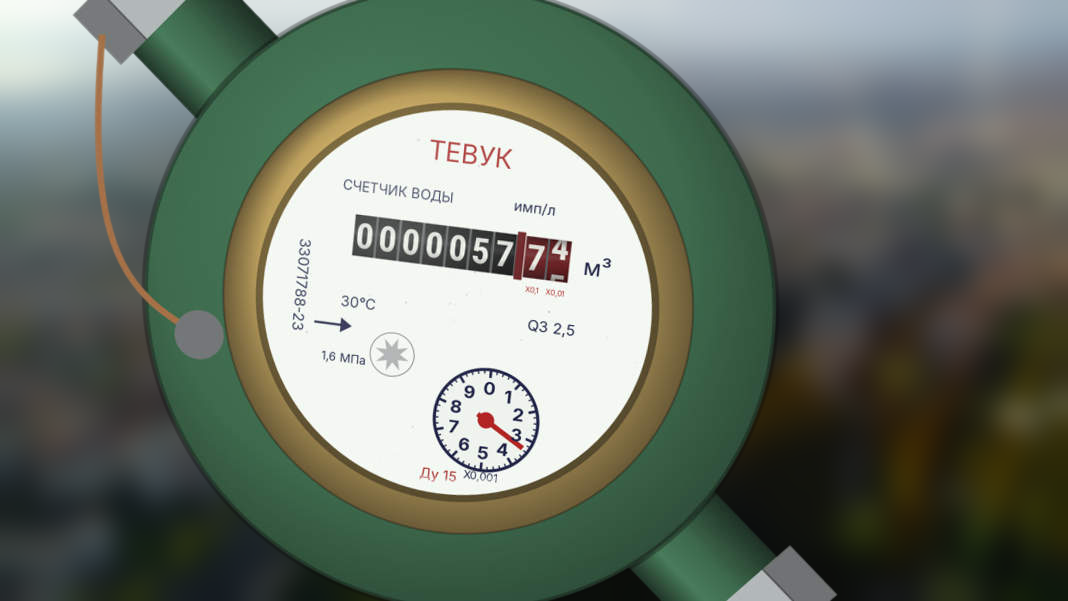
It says value=57.743 unit=m³
